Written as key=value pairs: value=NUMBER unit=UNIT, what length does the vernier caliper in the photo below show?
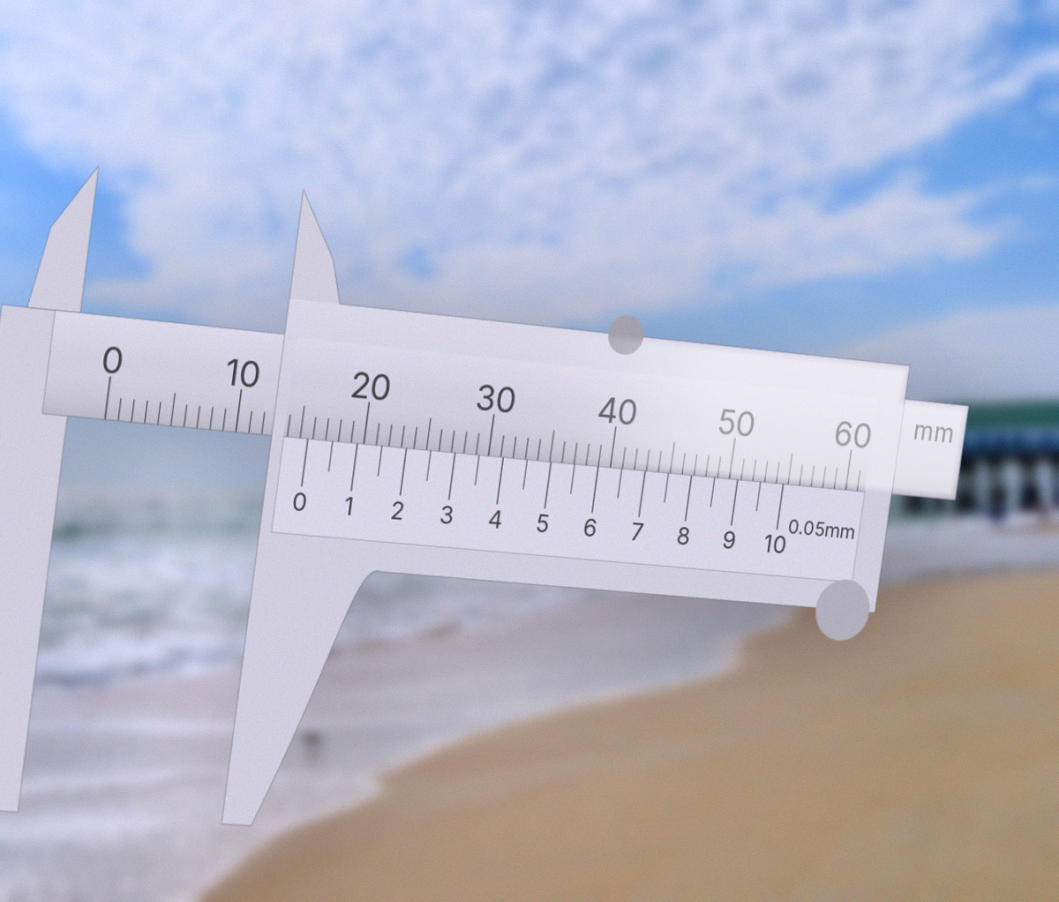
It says value=15.6 unit=mm
